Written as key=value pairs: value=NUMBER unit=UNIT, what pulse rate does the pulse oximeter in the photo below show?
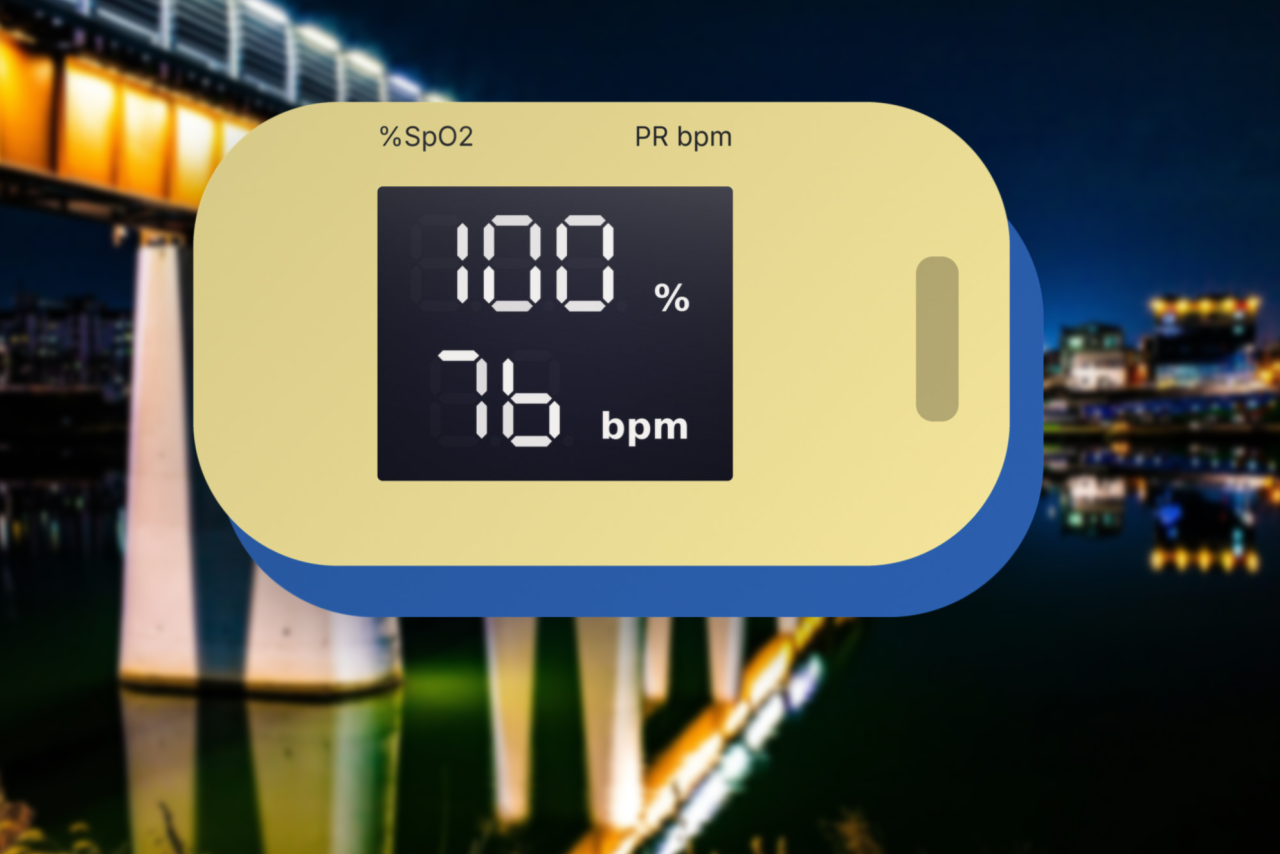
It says value=76 unit=bpm
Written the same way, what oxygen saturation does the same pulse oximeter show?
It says value=100 unit=%
